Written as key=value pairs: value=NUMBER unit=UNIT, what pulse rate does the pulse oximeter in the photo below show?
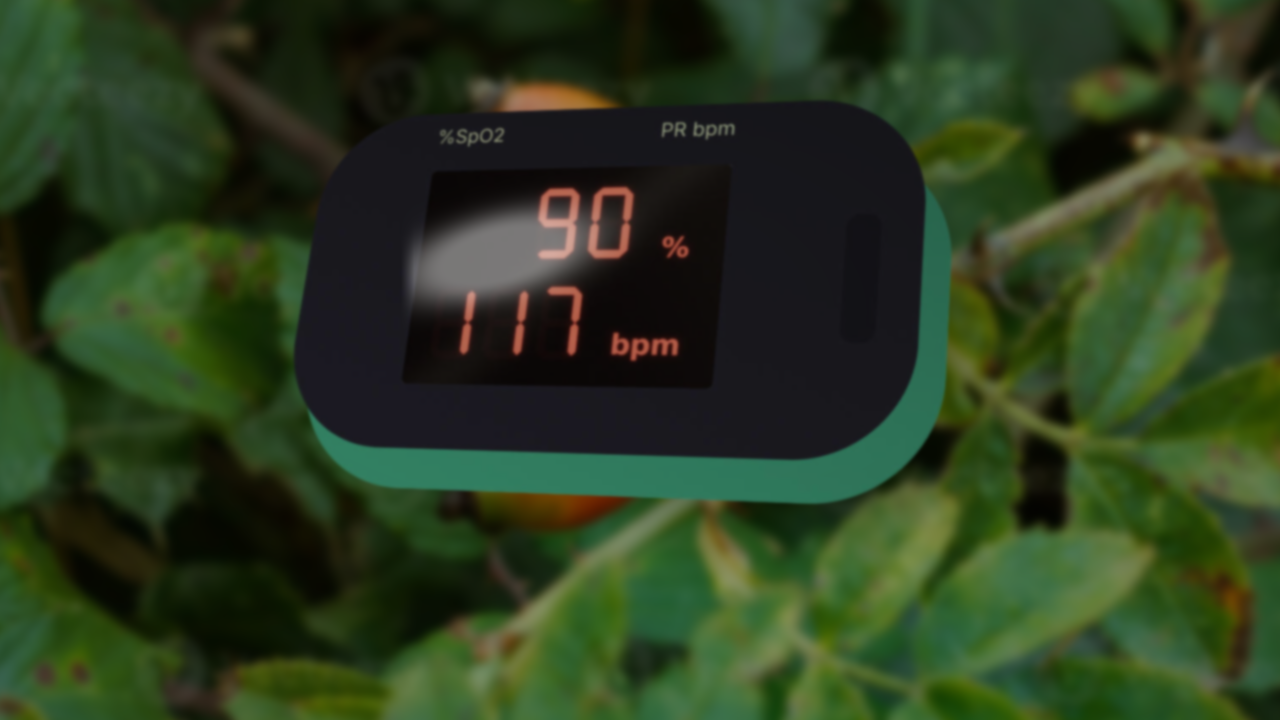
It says value=117 unit=bpm
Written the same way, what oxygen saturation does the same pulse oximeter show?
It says value=90 unit=%
